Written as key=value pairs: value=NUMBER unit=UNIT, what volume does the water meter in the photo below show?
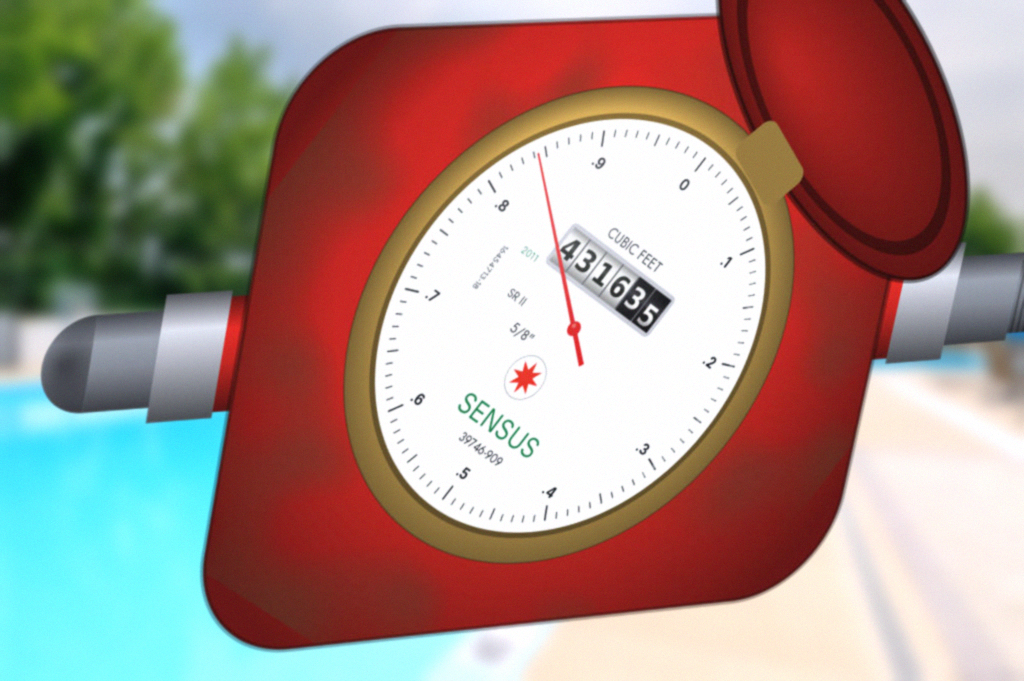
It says value=431634.84 unit=ft³
